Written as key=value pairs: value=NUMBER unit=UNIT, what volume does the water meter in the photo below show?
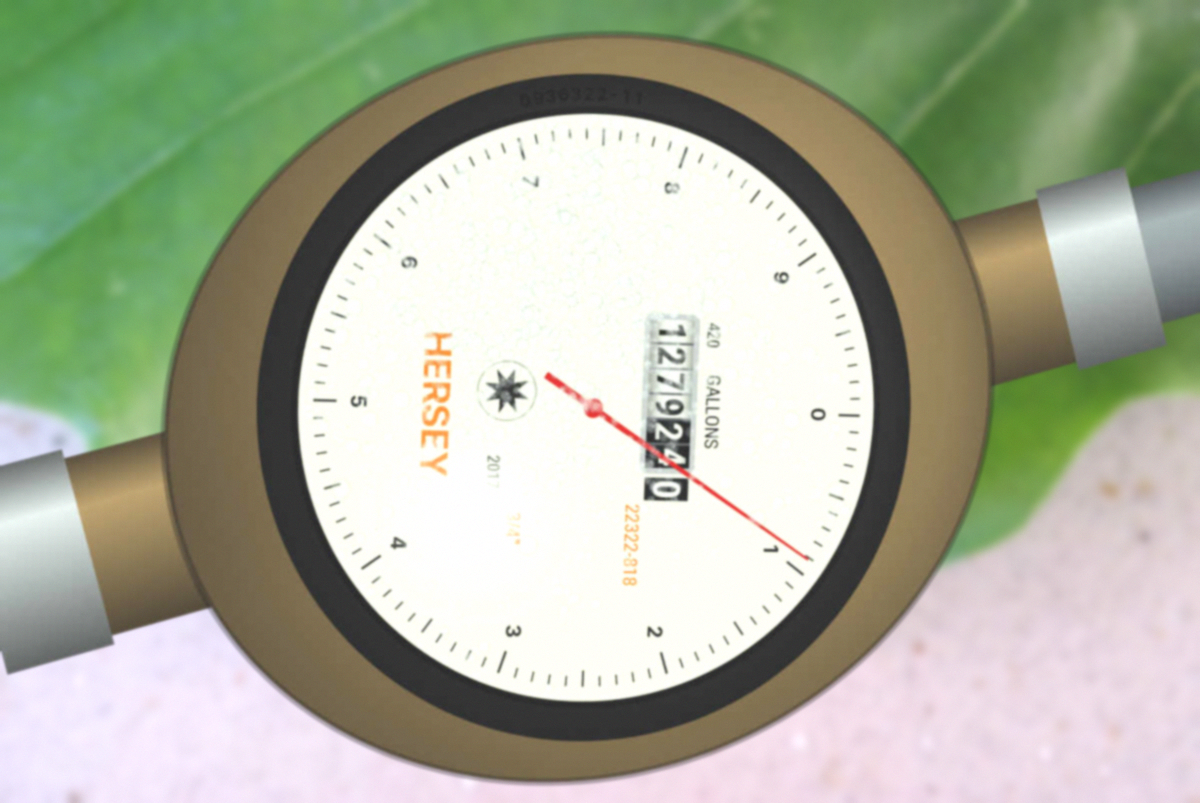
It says value=1279240.9 unit=gal
